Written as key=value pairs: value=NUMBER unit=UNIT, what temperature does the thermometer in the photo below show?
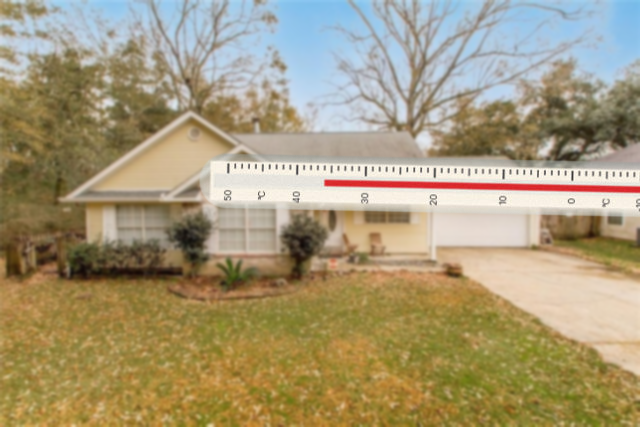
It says value=36 unit=°C
